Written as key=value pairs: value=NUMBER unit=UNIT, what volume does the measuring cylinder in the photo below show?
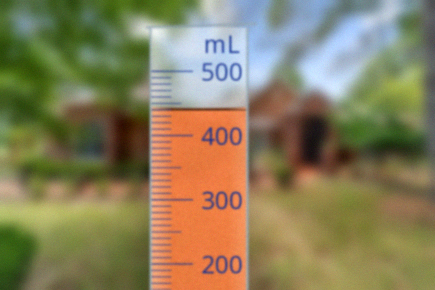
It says value=440 unit=mL
